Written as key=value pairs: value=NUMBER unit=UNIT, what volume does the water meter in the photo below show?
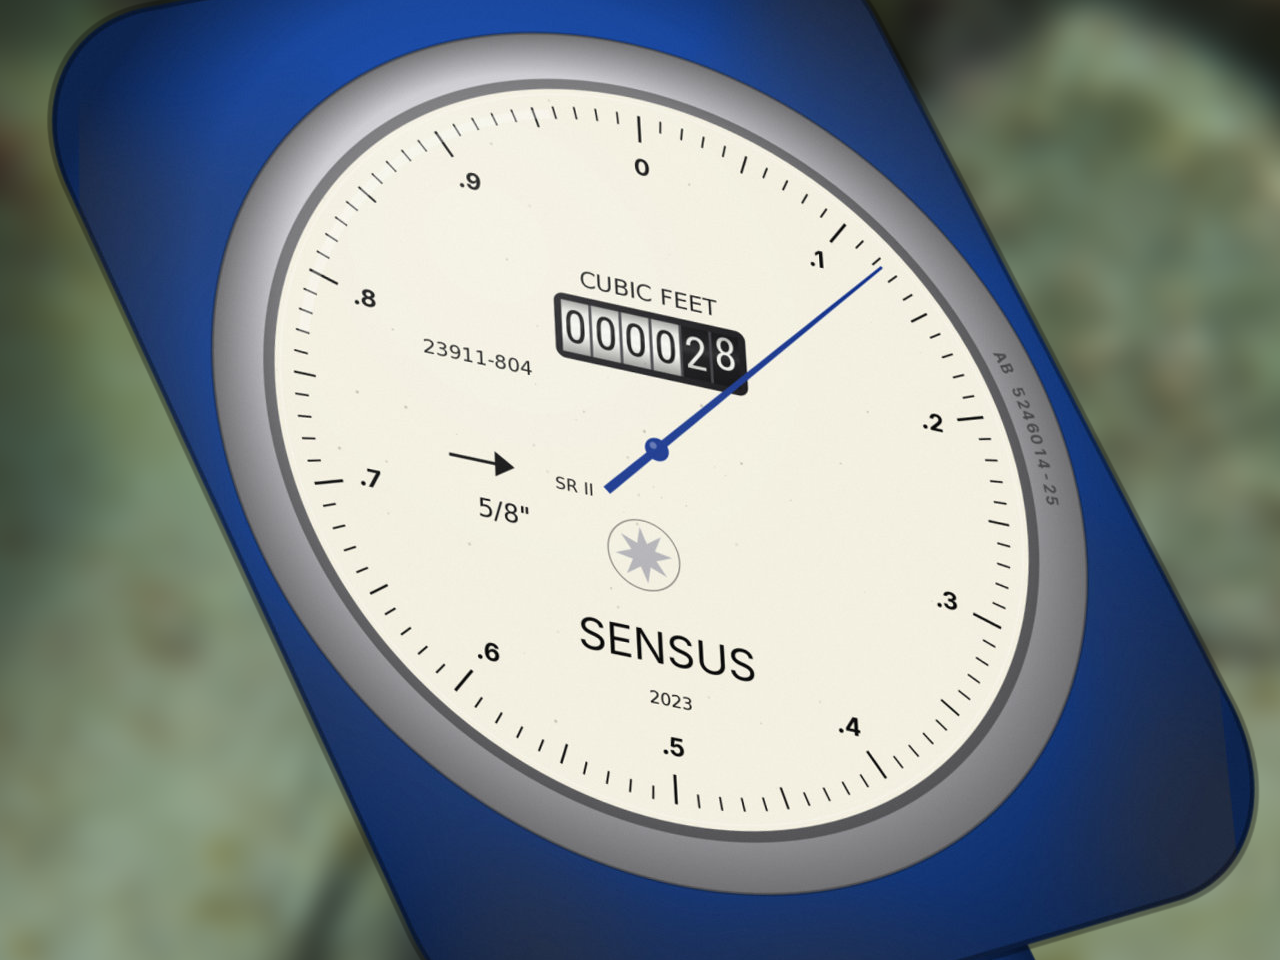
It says value=28.12 unit=ft³
